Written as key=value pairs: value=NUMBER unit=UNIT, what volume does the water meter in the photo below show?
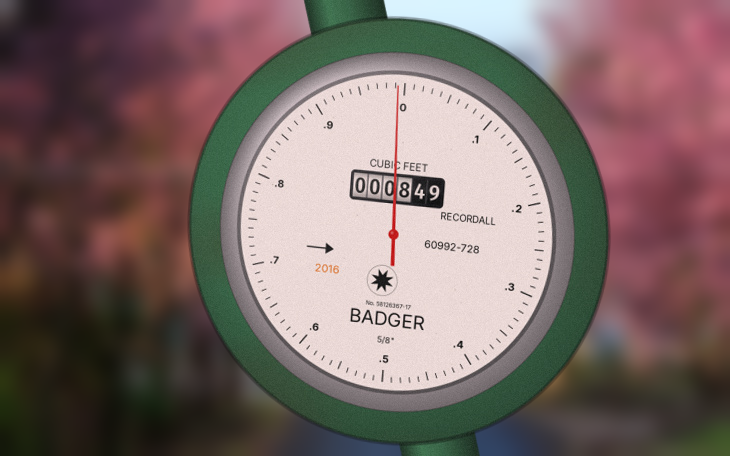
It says value=848.99 unit=ft³
